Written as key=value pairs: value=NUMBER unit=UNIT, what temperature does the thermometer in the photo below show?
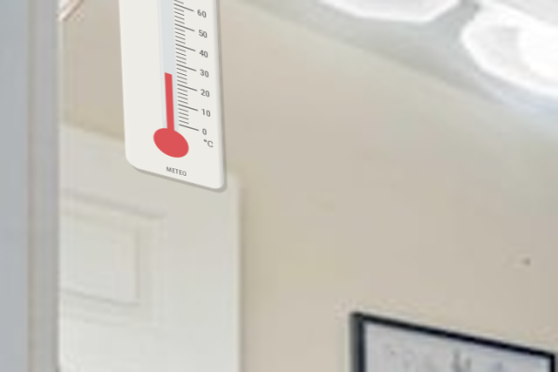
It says value=24 unit=°C
